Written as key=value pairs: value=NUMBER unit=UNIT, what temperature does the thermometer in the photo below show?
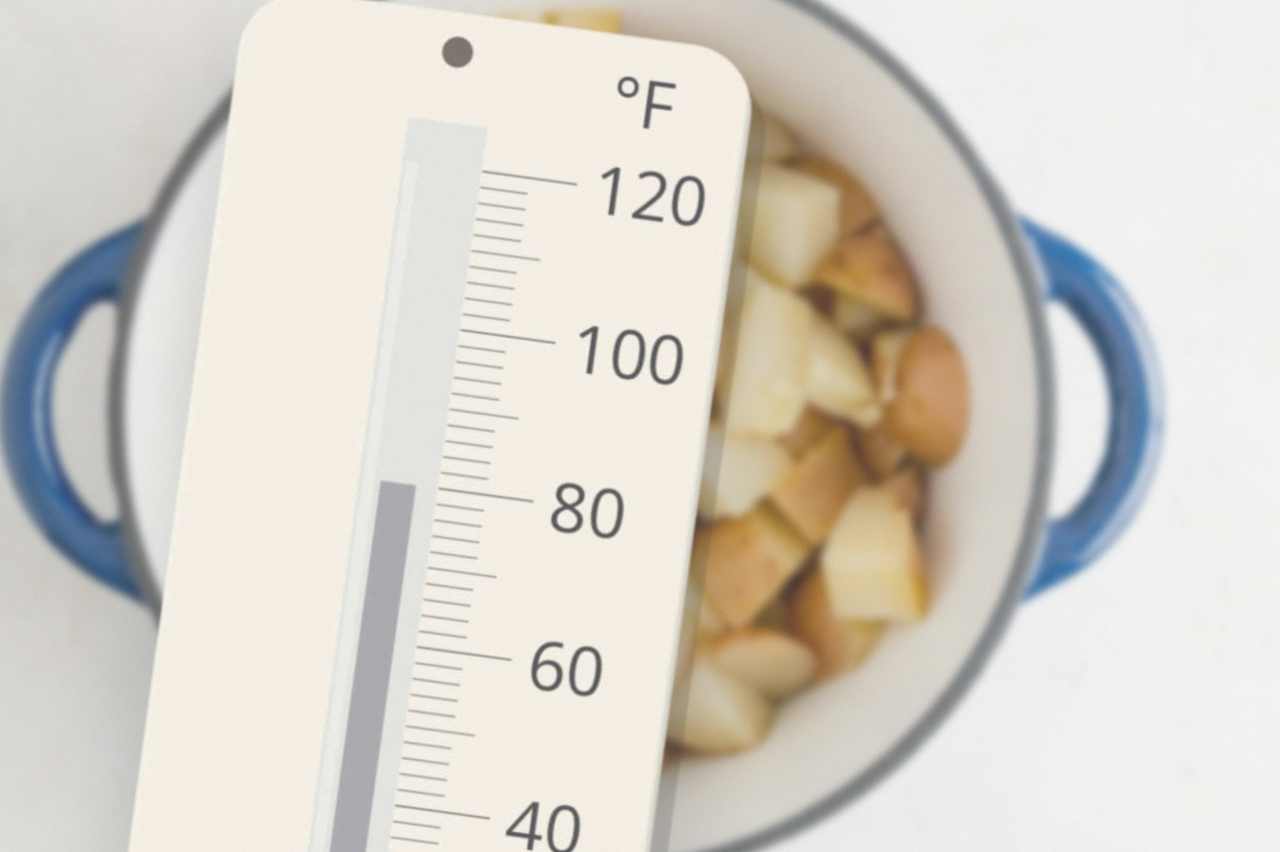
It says value=80 unit=°F
